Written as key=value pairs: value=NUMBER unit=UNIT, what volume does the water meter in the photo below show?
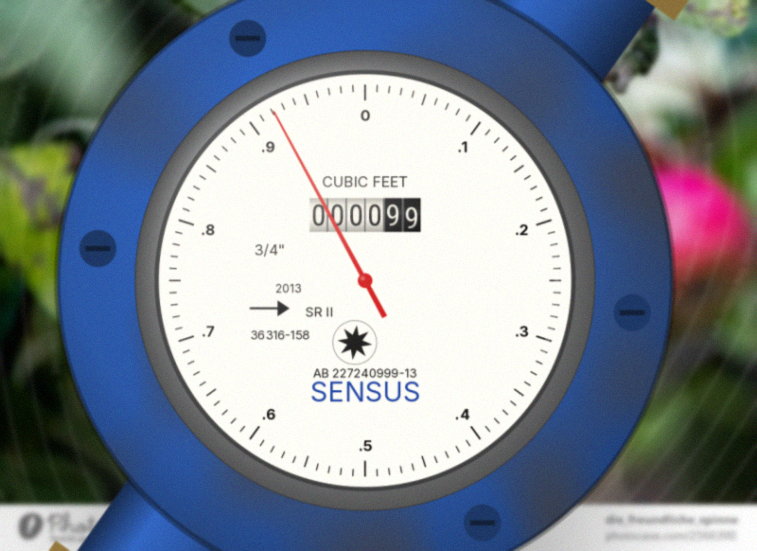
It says value=98.92 unit=ft³
